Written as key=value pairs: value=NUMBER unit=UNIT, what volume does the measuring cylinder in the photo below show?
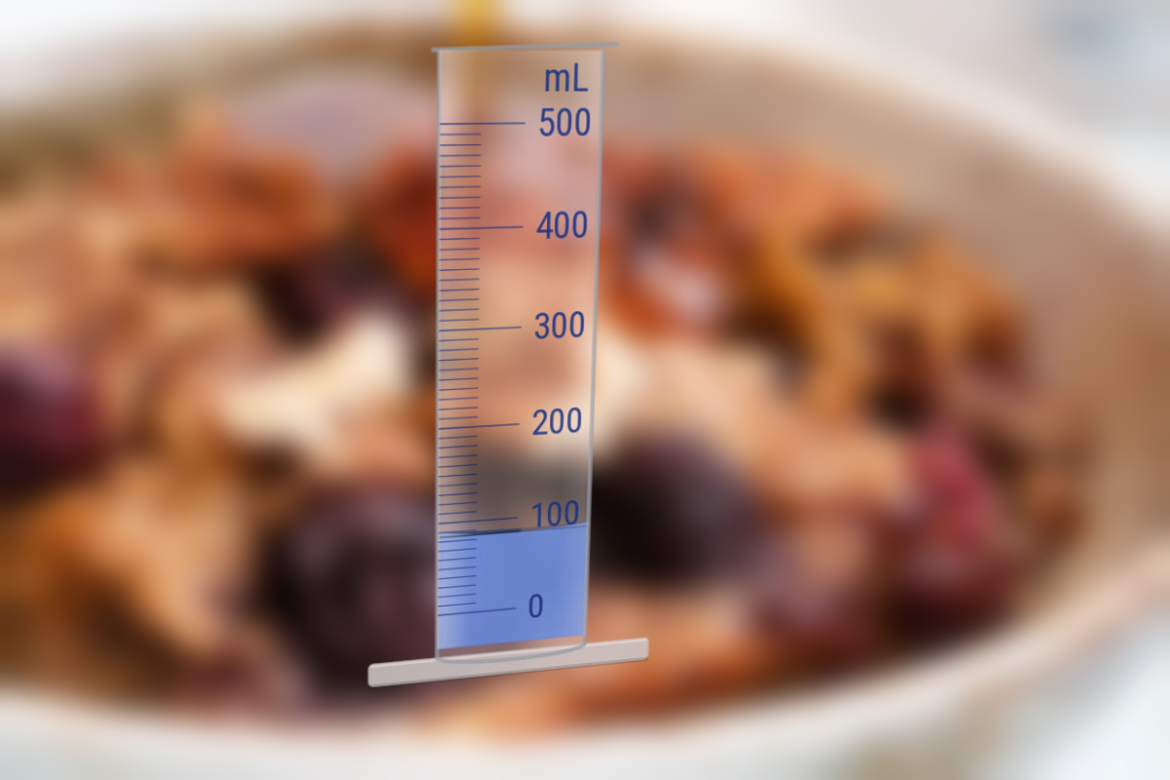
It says value=85 unit=mL
